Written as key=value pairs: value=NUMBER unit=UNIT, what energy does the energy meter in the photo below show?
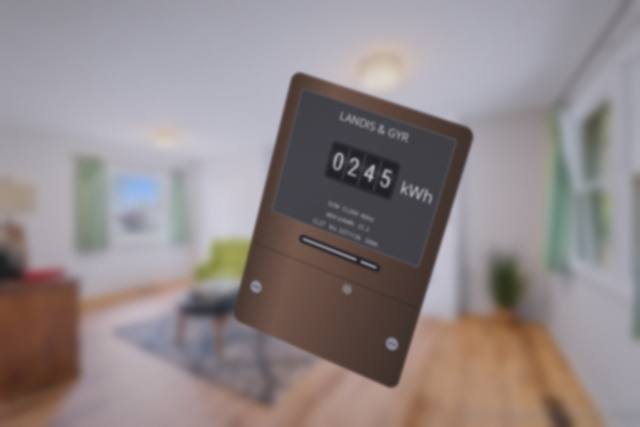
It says value=245 unit=kWh
